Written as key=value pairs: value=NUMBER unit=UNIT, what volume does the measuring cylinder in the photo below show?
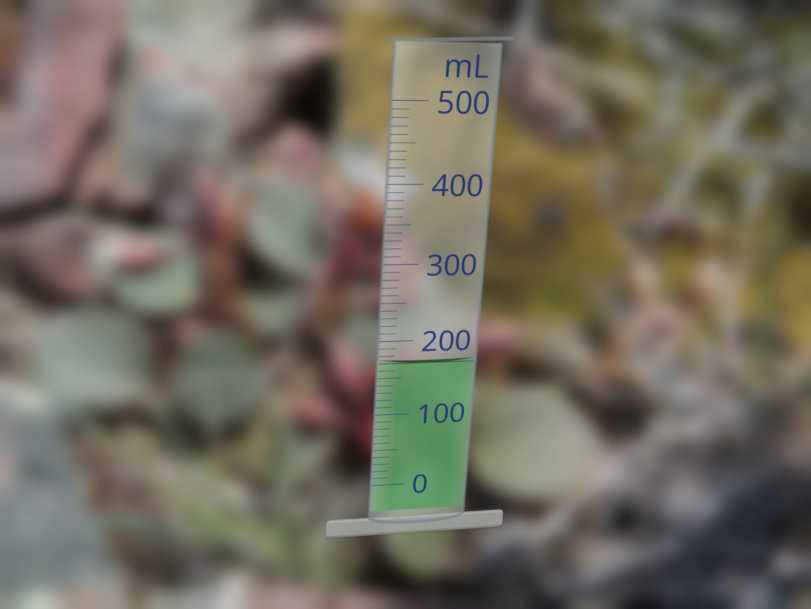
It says value=170 unit=mL
